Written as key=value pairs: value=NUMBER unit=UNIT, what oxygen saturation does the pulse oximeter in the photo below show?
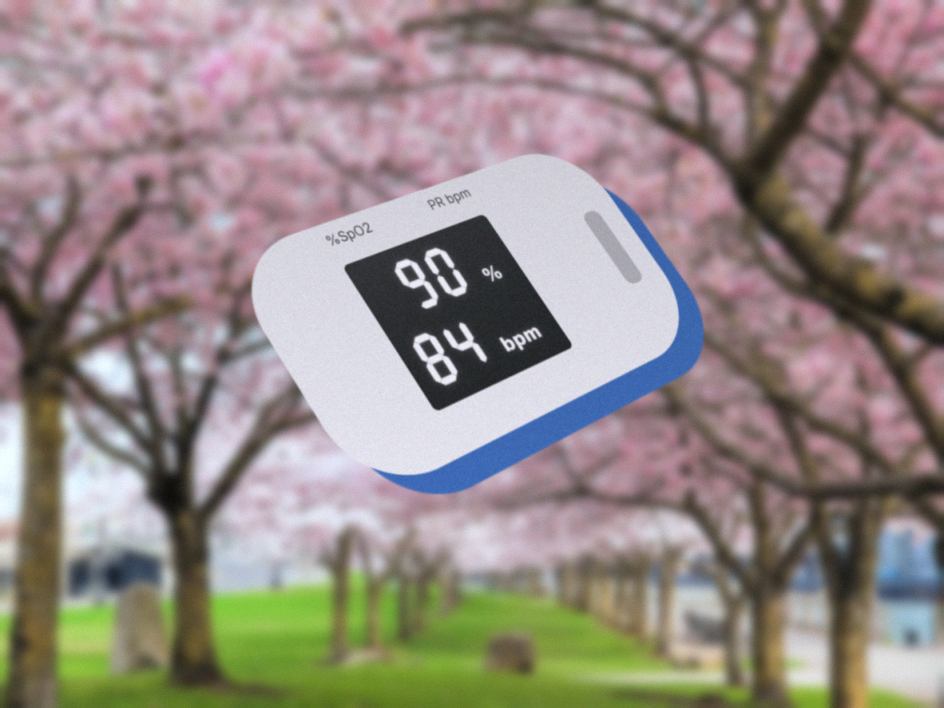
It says value=90 unit=%
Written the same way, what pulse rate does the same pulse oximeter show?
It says value=84 unit=bpm
